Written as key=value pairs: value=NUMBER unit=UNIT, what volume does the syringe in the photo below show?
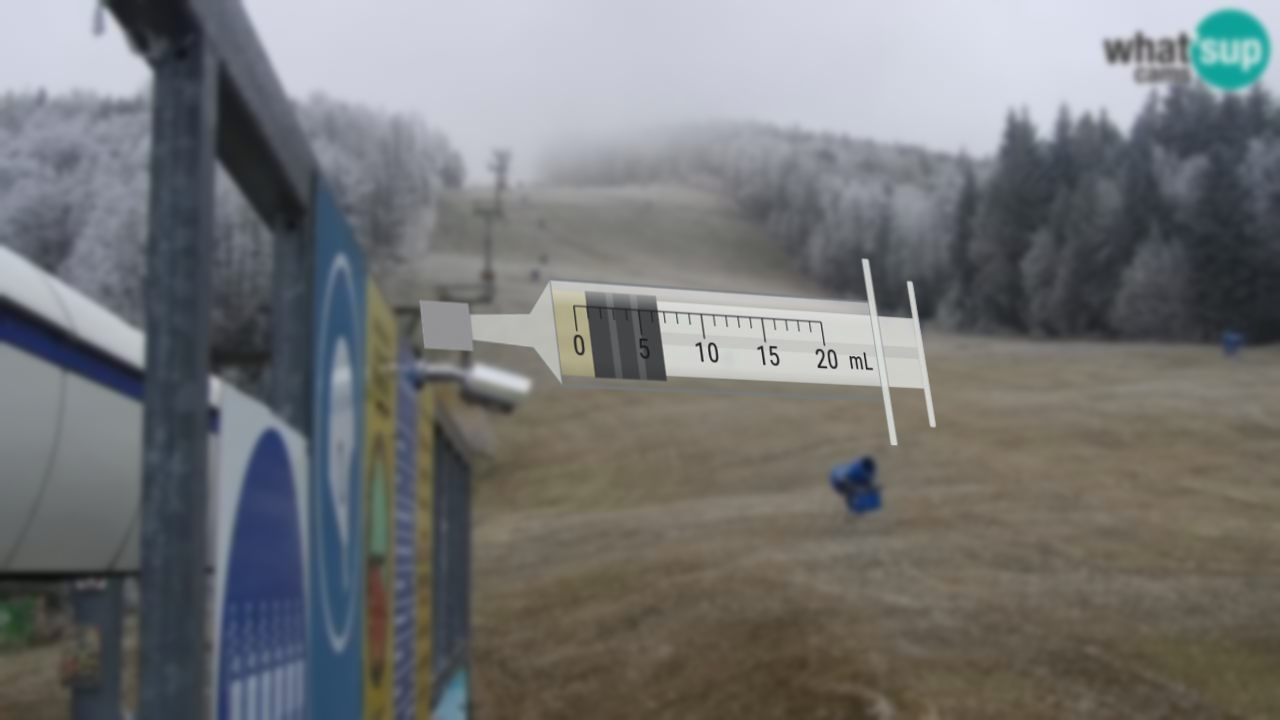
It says value=1 unit=mL
